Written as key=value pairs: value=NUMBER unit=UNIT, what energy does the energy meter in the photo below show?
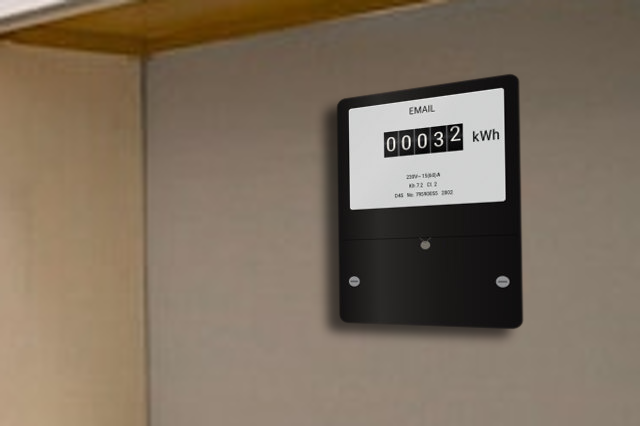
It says value=32 unit=kWh
